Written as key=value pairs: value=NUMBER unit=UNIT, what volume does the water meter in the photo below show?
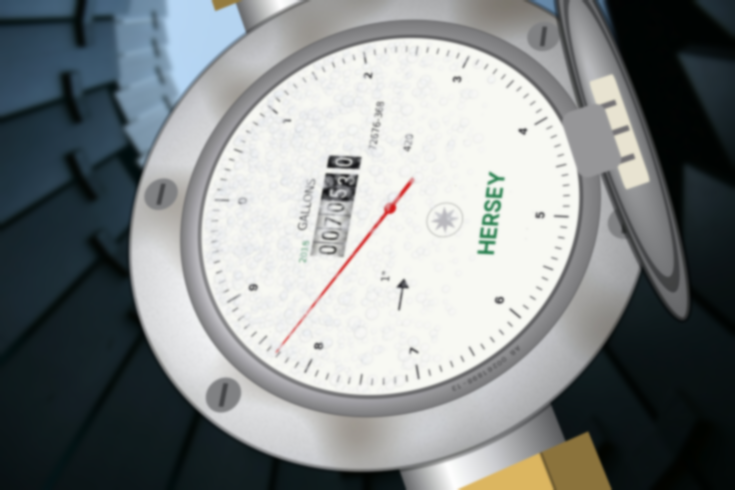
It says value=70528.3 unit=gal
